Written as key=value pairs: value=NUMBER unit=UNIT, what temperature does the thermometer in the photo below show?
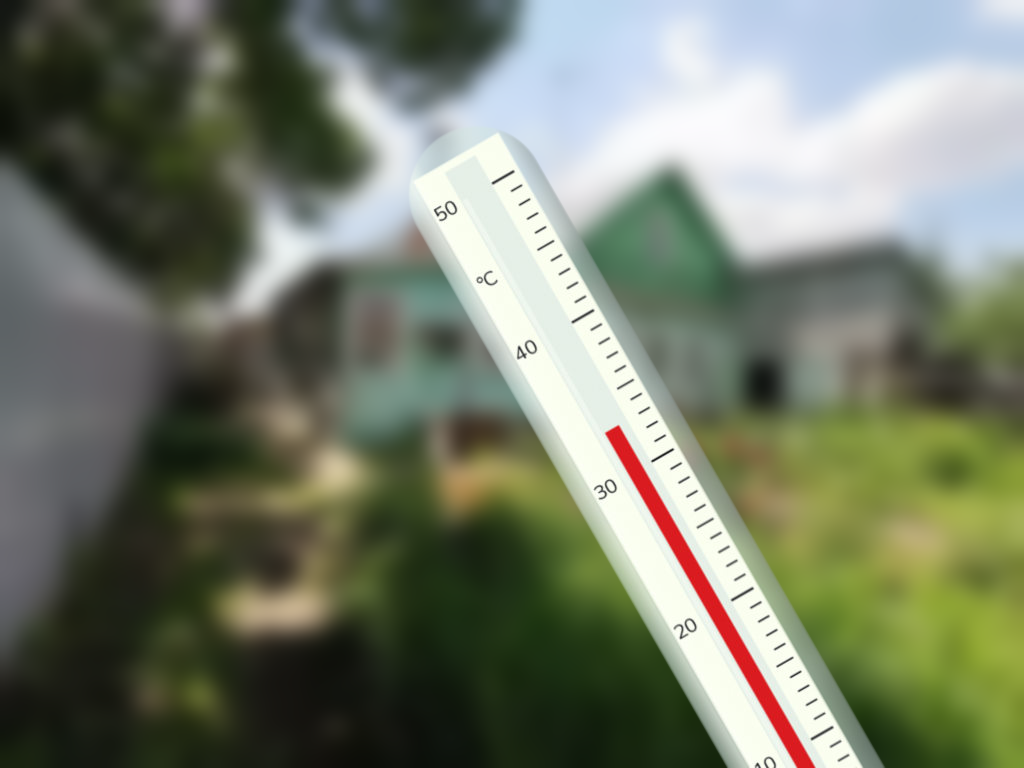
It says value=33 unit=°C
